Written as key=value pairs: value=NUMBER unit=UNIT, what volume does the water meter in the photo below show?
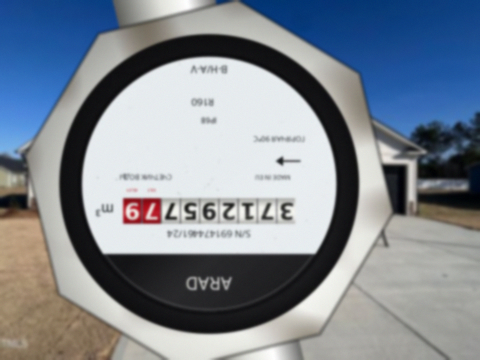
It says value=3712957.79 unit=m³
